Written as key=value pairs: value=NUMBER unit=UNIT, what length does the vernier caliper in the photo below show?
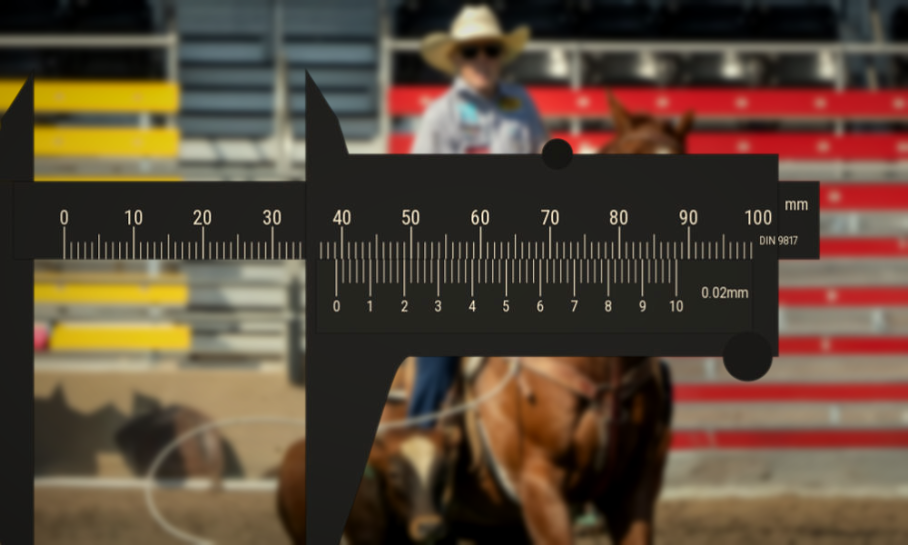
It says value=39.2 unit=mm
